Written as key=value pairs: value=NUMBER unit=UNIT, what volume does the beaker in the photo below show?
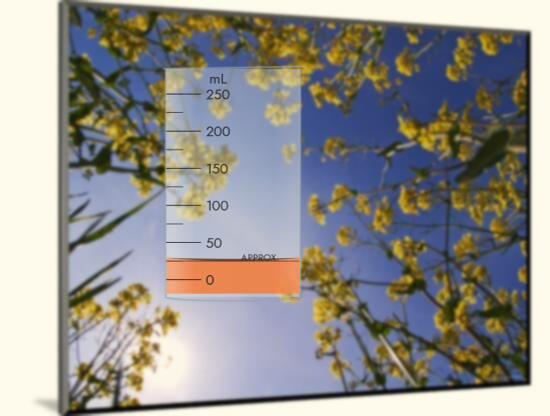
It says value=25 unit=mL
